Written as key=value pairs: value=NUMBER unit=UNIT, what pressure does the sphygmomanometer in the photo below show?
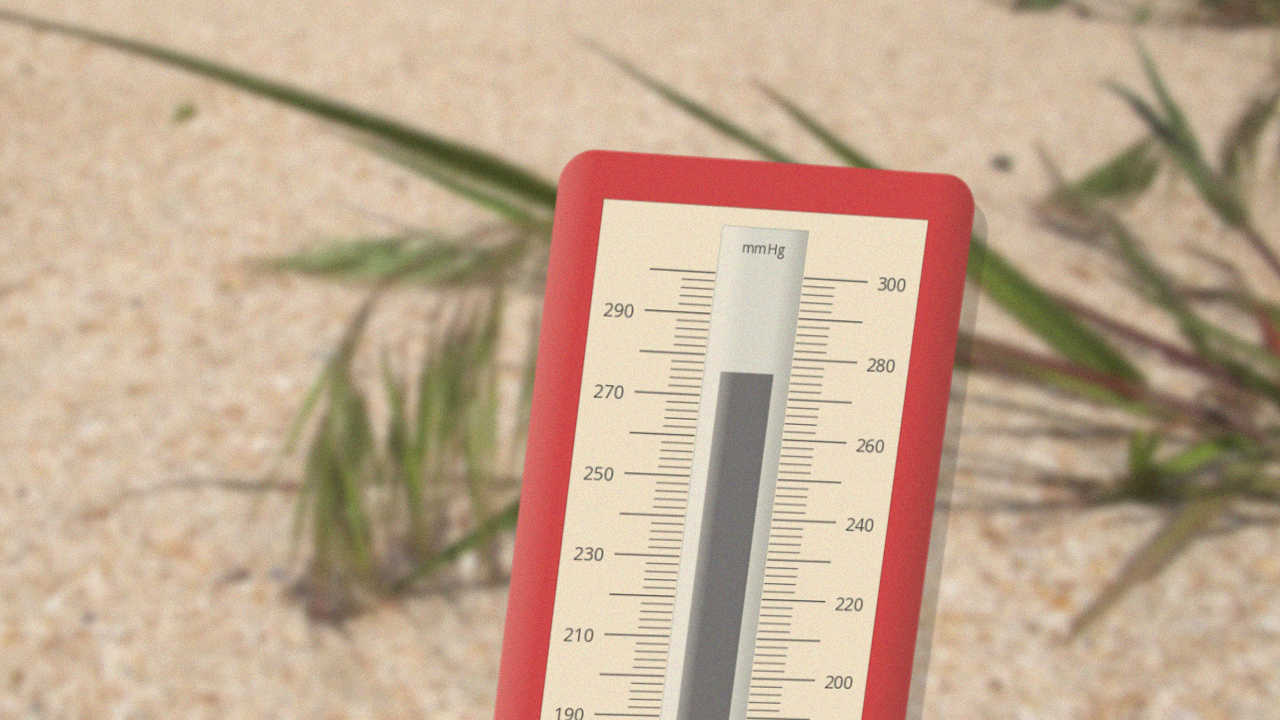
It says value=276 unit=mmHg
